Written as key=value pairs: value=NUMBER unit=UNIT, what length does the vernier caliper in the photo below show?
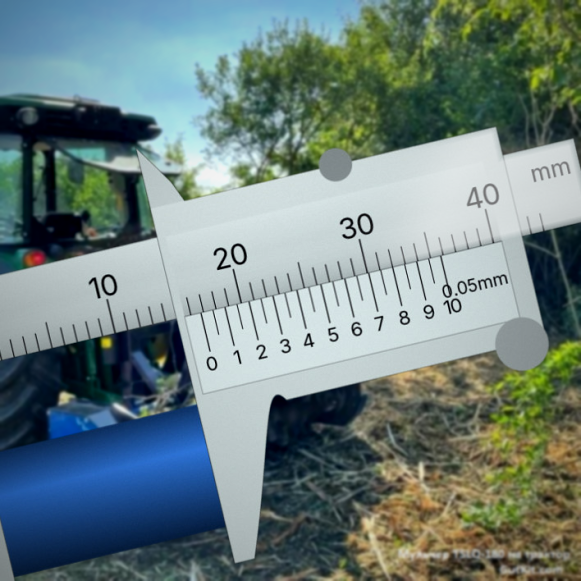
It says value=16.8 unit=mm
